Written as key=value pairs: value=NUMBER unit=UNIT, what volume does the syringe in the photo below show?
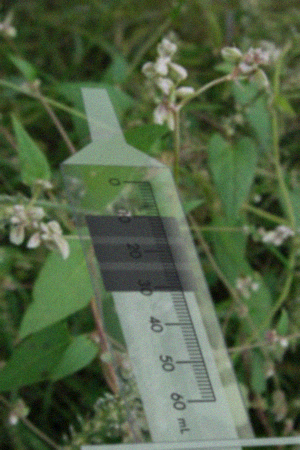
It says value=10 unit=mL
